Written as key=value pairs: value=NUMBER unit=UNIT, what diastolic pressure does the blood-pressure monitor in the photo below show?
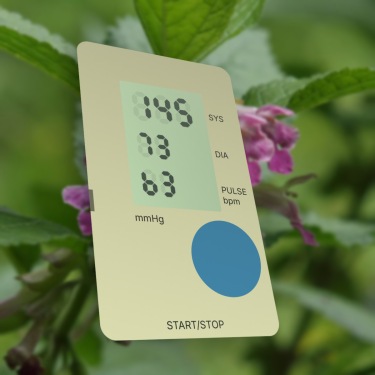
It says value=73 unit=mmHg
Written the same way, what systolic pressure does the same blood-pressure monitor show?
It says value=145 unit=mmHg
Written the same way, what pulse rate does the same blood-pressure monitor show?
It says value=63 unit=bpm
